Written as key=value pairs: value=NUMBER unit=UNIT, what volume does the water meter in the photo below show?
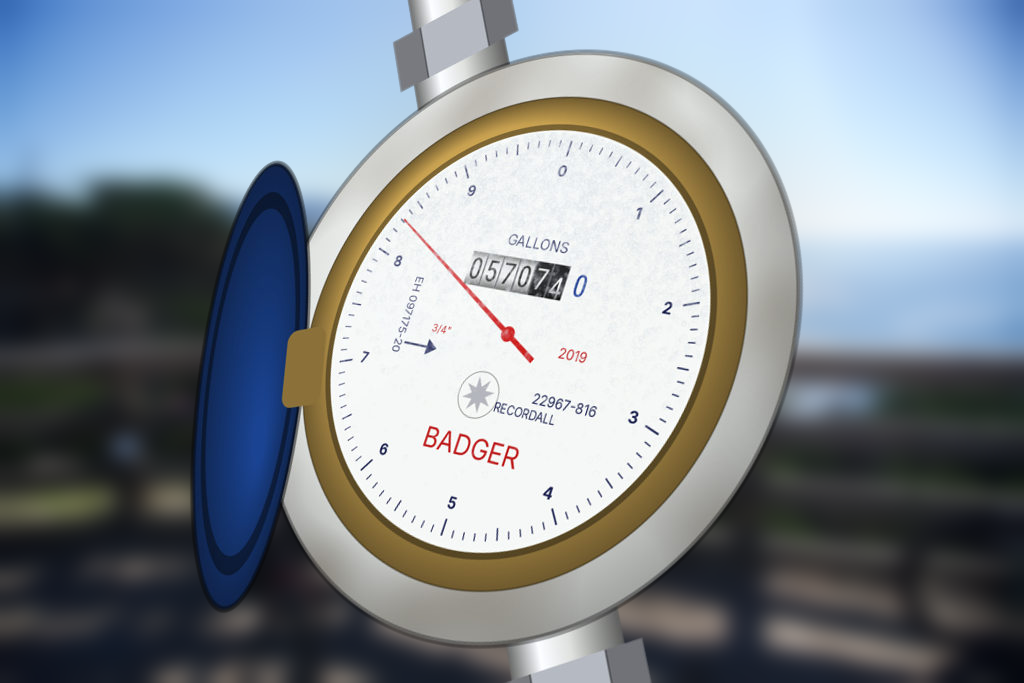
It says value=570738.3 unit=gal
